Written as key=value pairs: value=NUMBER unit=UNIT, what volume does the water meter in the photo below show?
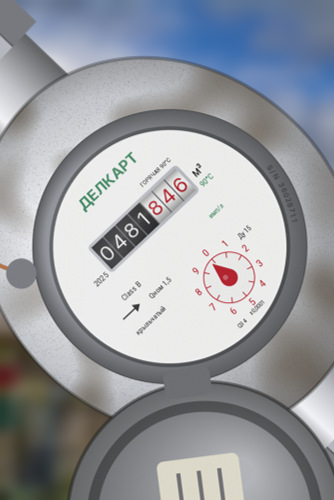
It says value=481.8459 unit=m³
